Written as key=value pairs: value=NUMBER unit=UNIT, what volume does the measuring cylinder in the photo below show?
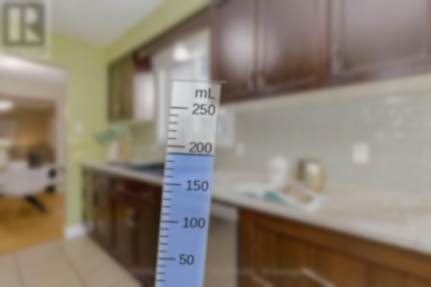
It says value=190 unit=mL
